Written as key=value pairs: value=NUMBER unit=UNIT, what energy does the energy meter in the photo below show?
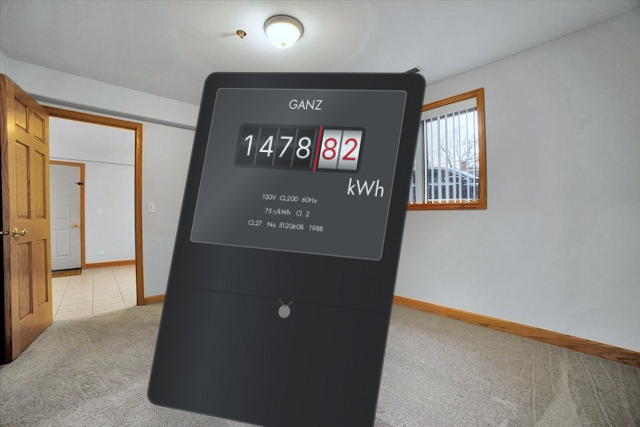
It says value=1478.82 unit=kWh
